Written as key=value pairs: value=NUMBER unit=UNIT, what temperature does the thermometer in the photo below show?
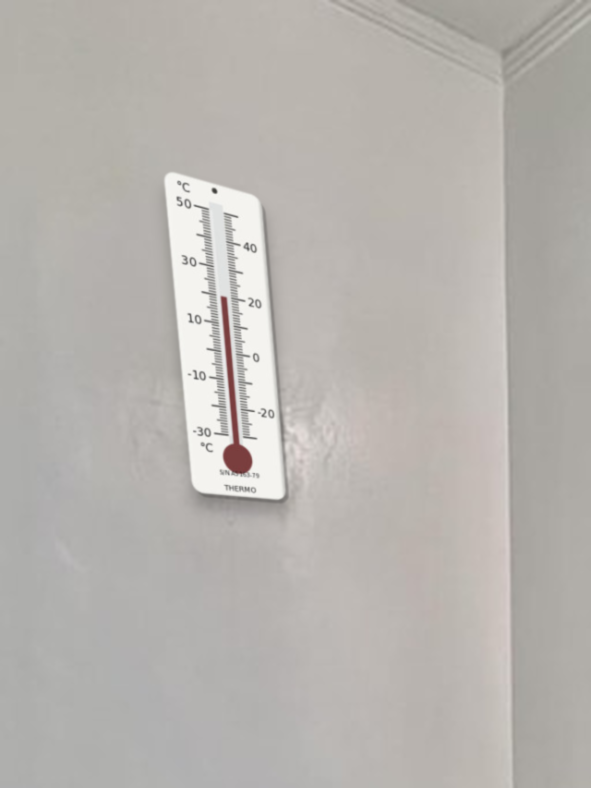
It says value=20 unit=°C
